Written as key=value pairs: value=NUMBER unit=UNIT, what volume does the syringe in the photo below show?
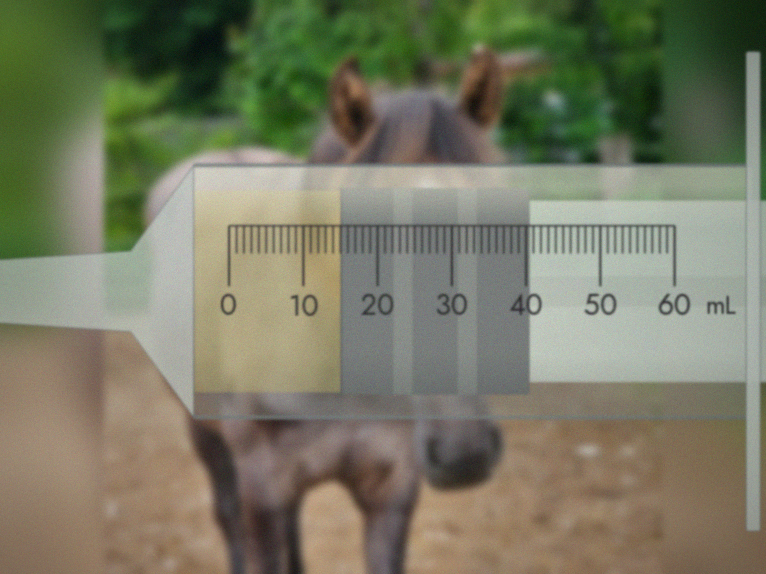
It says value=15 unit=mL
